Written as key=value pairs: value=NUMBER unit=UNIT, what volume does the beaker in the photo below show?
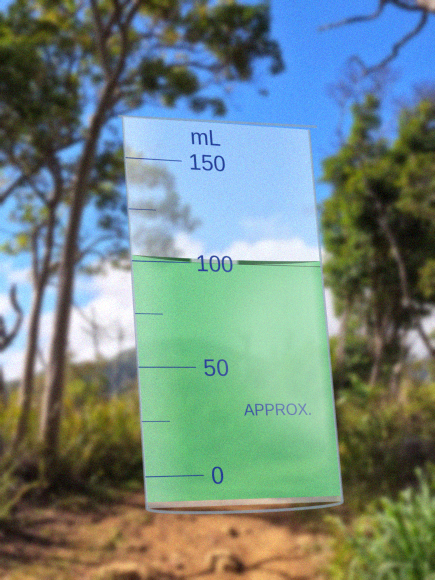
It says value=100 unit=mL
